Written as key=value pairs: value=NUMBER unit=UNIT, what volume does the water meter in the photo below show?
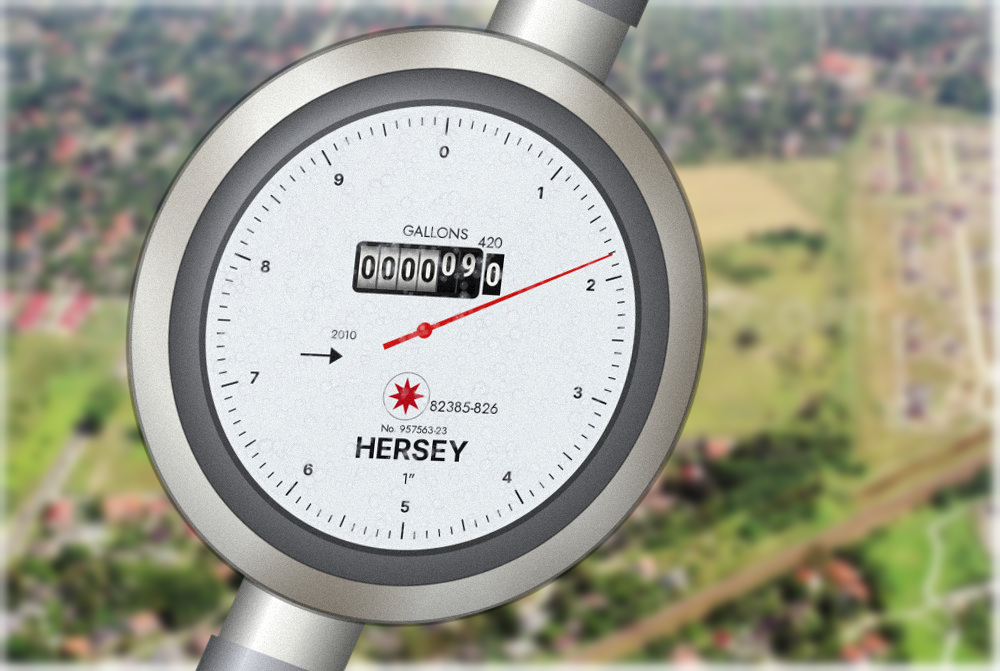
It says value=91.8 unit=gal
